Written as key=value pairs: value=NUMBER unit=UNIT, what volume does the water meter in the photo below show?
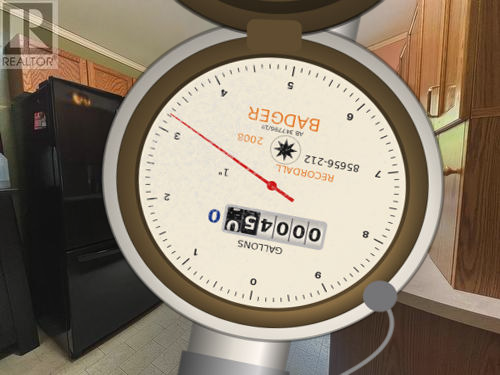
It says value=4503.2 unit=gal
